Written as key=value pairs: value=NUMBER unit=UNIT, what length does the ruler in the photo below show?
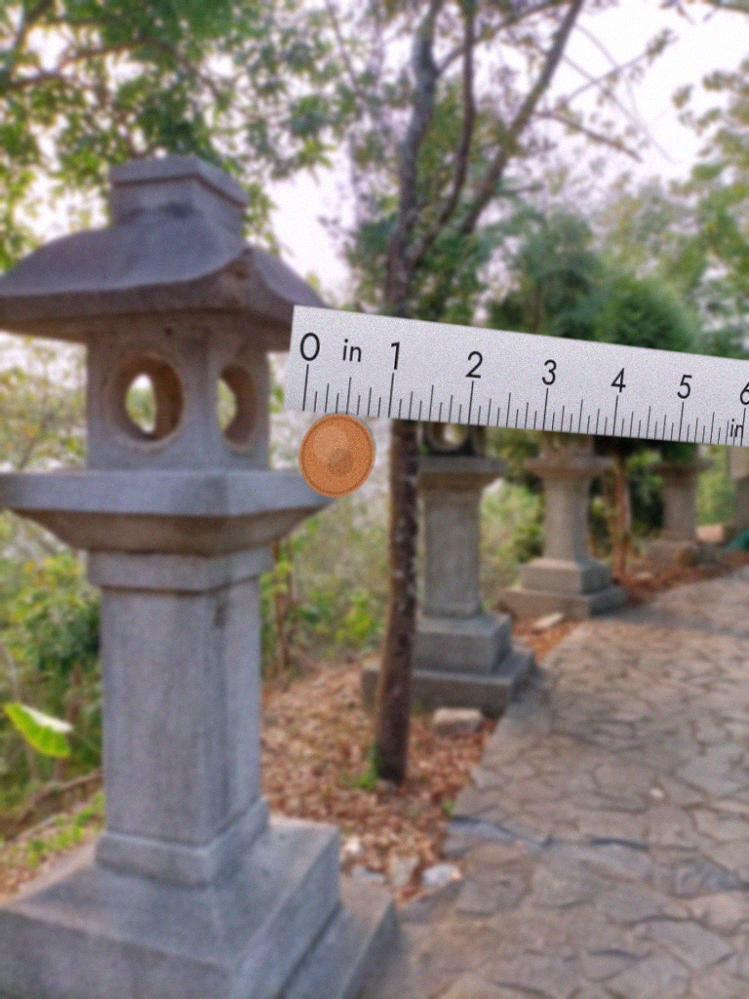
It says value=0.875 unit=in
